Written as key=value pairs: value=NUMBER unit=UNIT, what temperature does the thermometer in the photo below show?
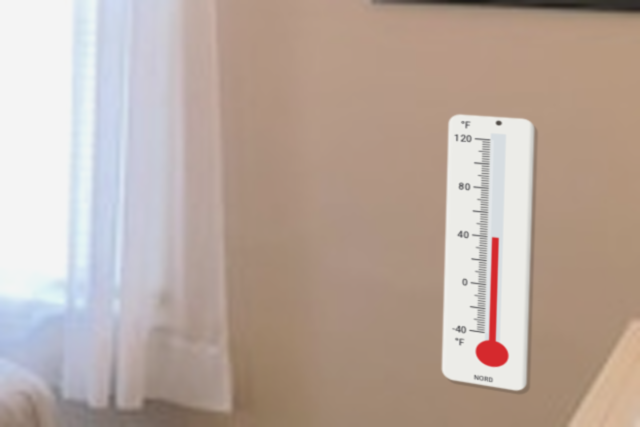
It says value=40 unit=°F
